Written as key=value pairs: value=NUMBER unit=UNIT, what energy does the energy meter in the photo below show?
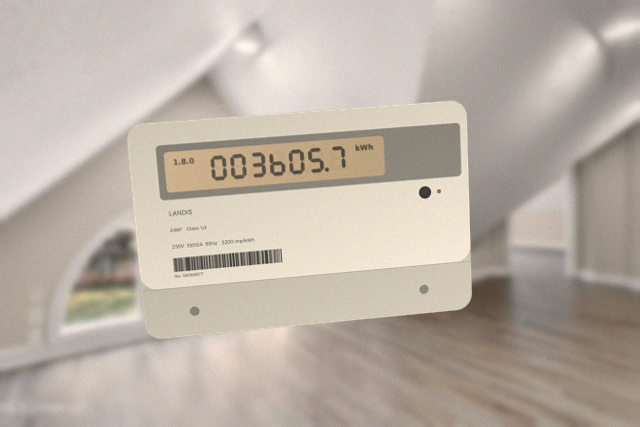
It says value=3605.7 unit=kWh
